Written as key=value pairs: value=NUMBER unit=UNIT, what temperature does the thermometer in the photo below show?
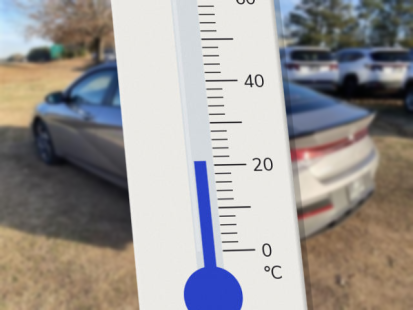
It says value=21 unit=°C
